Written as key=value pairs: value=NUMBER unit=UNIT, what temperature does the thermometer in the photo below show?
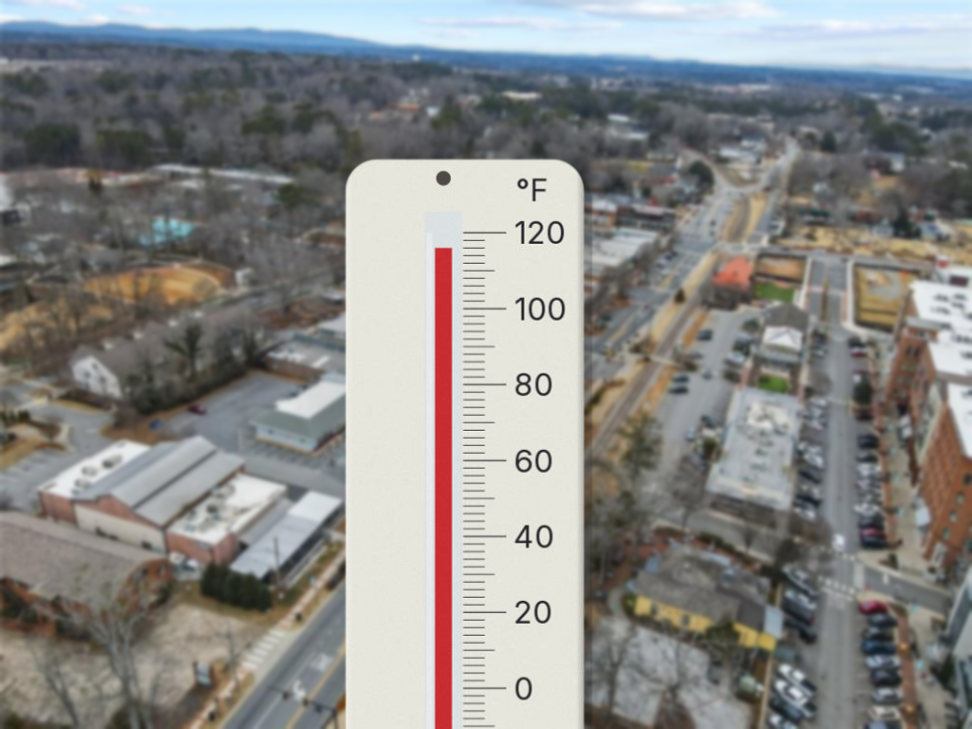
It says value=116 unit=°F
